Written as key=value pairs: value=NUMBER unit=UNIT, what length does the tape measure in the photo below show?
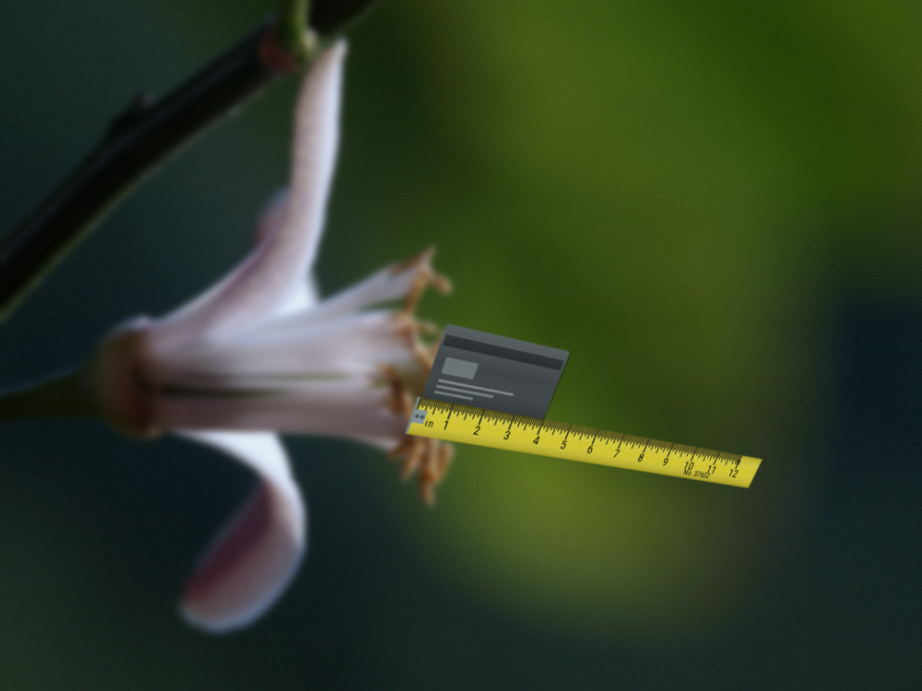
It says value=4 unit=in
